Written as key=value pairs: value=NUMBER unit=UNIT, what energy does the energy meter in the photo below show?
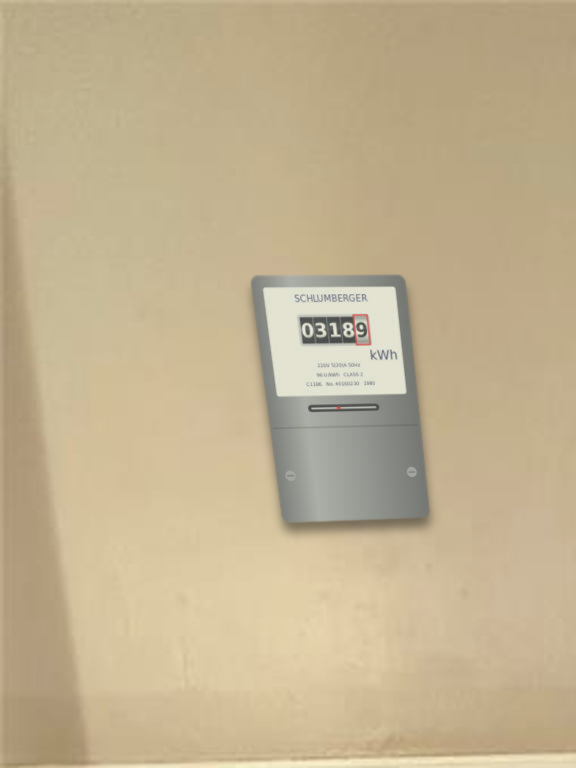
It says value=318.9 unit=kWh
